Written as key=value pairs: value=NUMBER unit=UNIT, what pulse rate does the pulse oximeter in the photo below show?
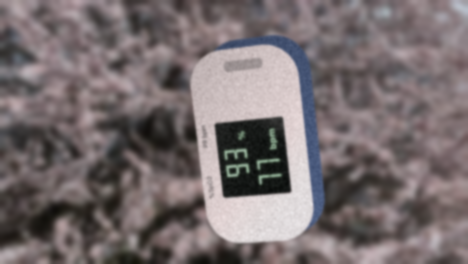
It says value=77 unit=bpm
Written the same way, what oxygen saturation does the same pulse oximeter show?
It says value=93 unit=%
